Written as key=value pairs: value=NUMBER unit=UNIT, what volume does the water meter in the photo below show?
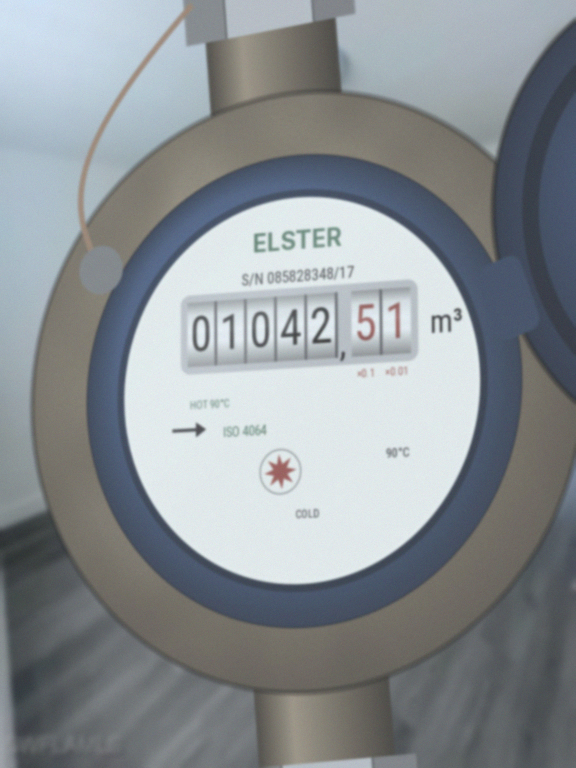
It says value=1042.51 unit=m³
